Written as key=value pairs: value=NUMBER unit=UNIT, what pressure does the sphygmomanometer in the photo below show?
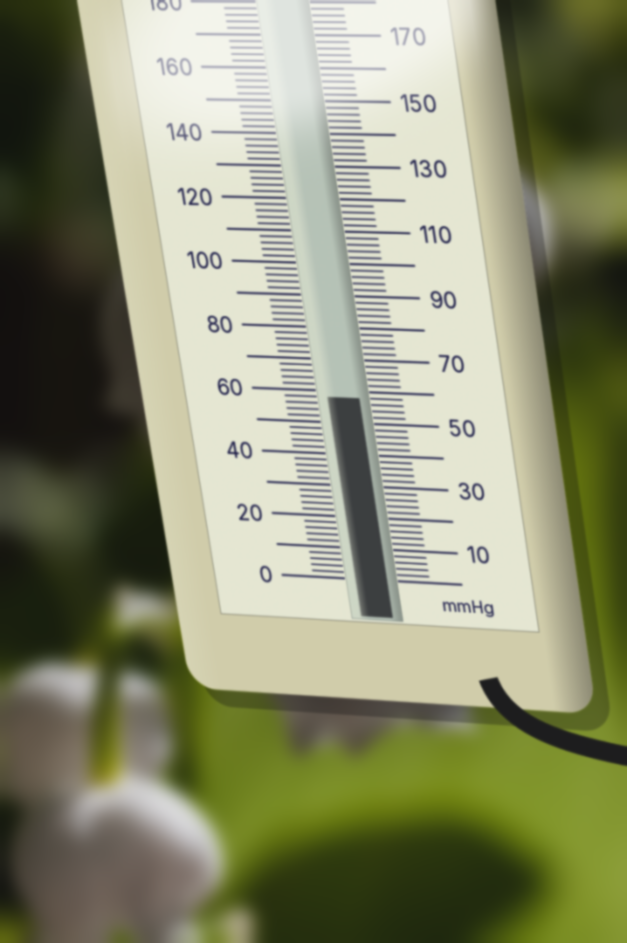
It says value=58 unit=mmHg
